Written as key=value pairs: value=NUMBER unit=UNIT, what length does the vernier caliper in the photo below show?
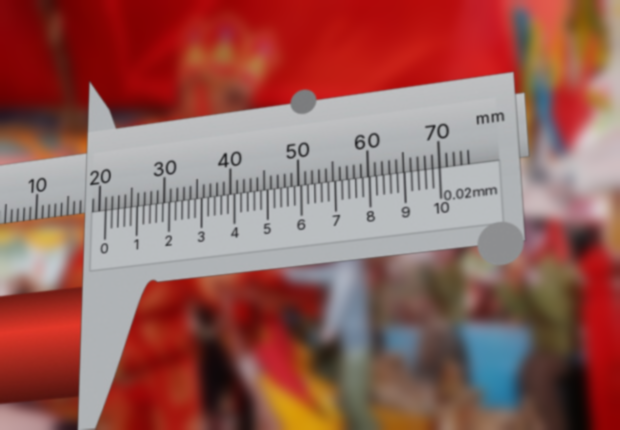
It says value=21.0 unit=mm
